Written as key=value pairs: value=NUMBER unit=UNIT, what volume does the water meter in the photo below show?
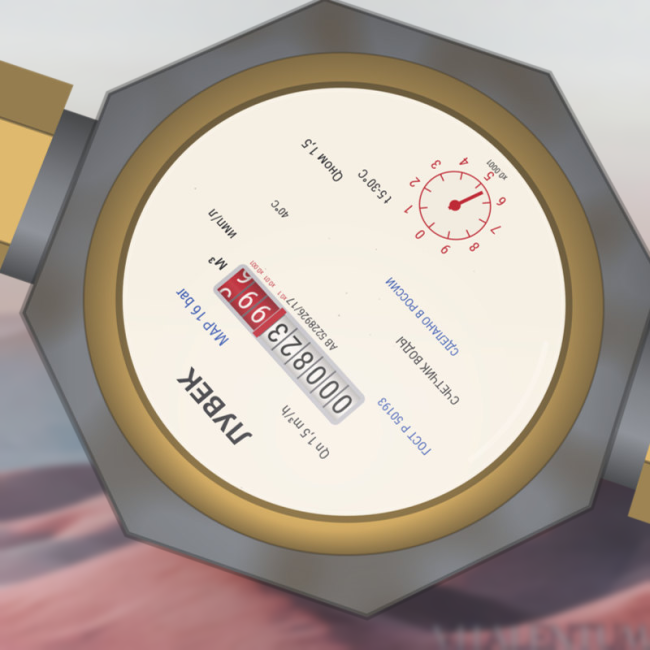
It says value=823.9955 unit=m³
